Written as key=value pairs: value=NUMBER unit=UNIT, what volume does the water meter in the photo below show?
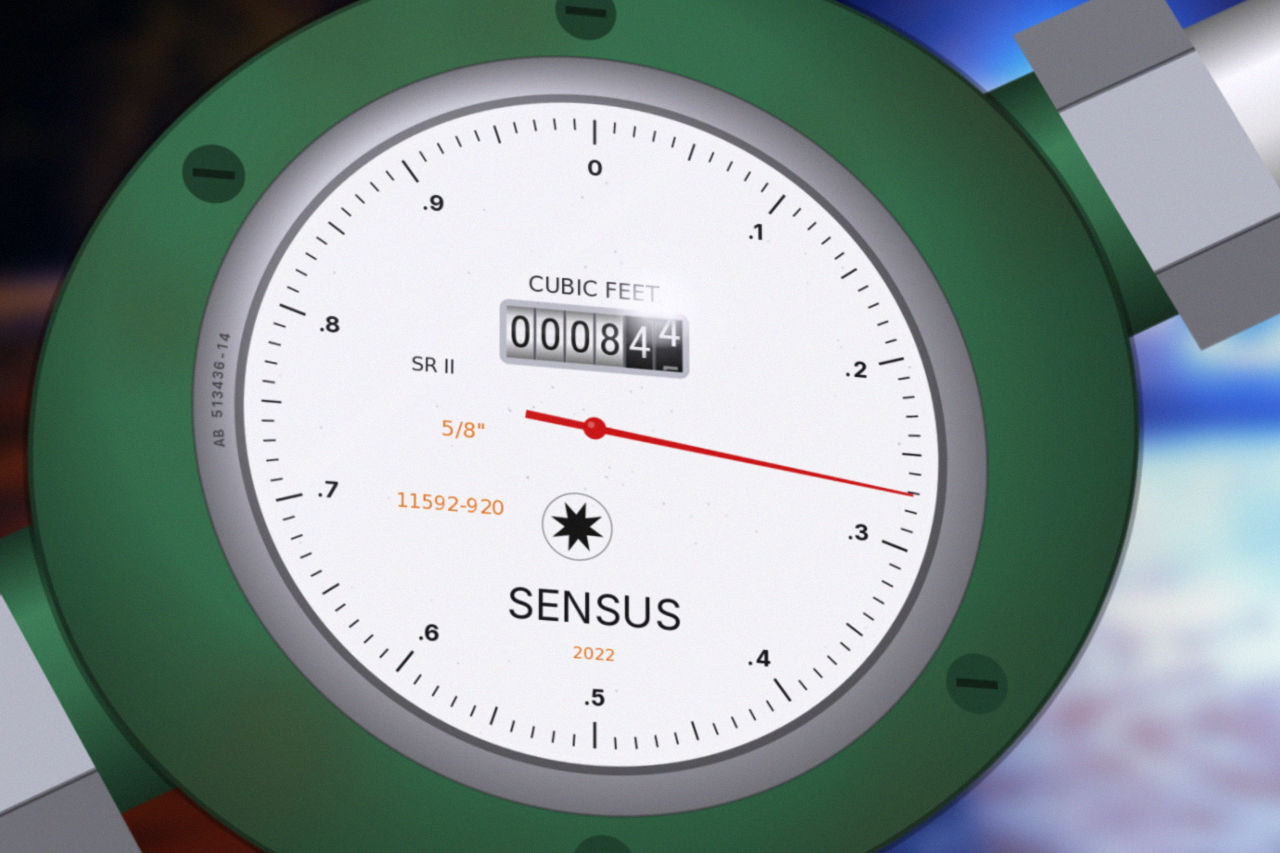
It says value=844.27 unit=ft³
